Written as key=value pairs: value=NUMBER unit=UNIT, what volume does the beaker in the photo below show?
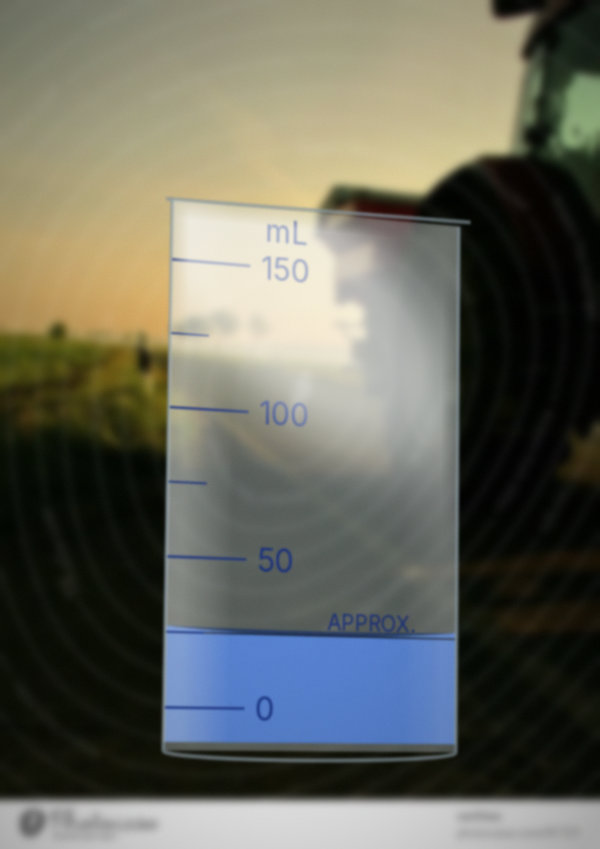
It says value=25 unit=mL
